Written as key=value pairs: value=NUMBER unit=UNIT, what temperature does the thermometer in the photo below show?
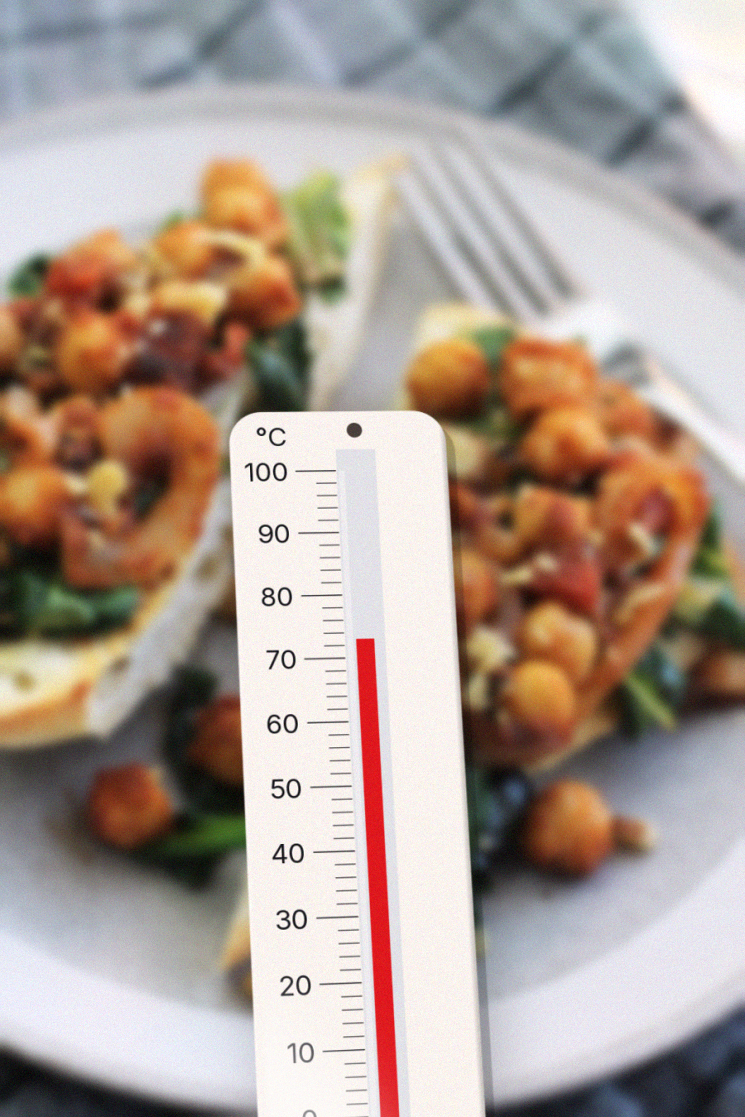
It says value=73 unit=°C
